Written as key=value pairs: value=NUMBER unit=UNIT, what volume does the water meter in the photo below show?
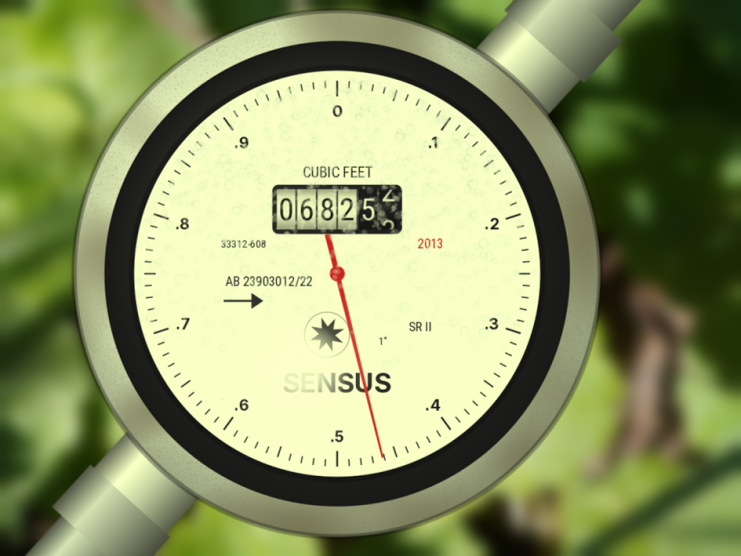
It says value=68252.46 unit=ft³
